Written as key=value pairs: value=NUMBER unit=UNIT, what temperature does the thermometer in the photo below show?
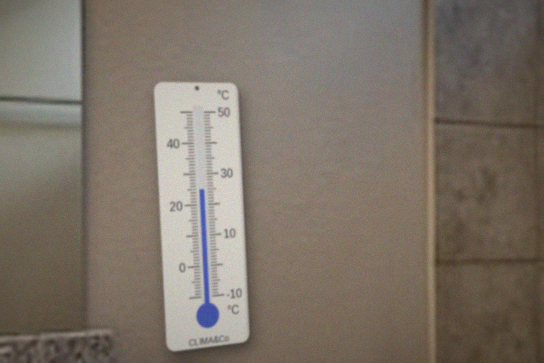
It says value=25 unit=°C
